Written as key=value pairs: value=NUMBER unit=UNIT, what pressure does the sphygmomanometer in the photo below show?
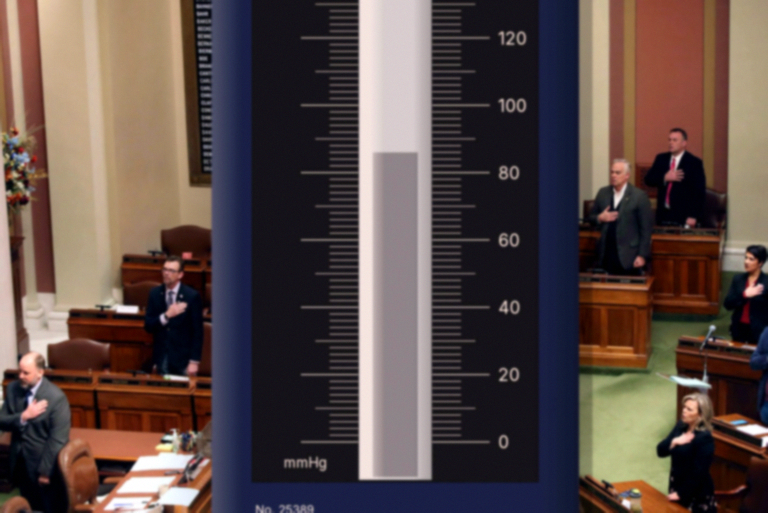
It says value=86 unit=mmHg
